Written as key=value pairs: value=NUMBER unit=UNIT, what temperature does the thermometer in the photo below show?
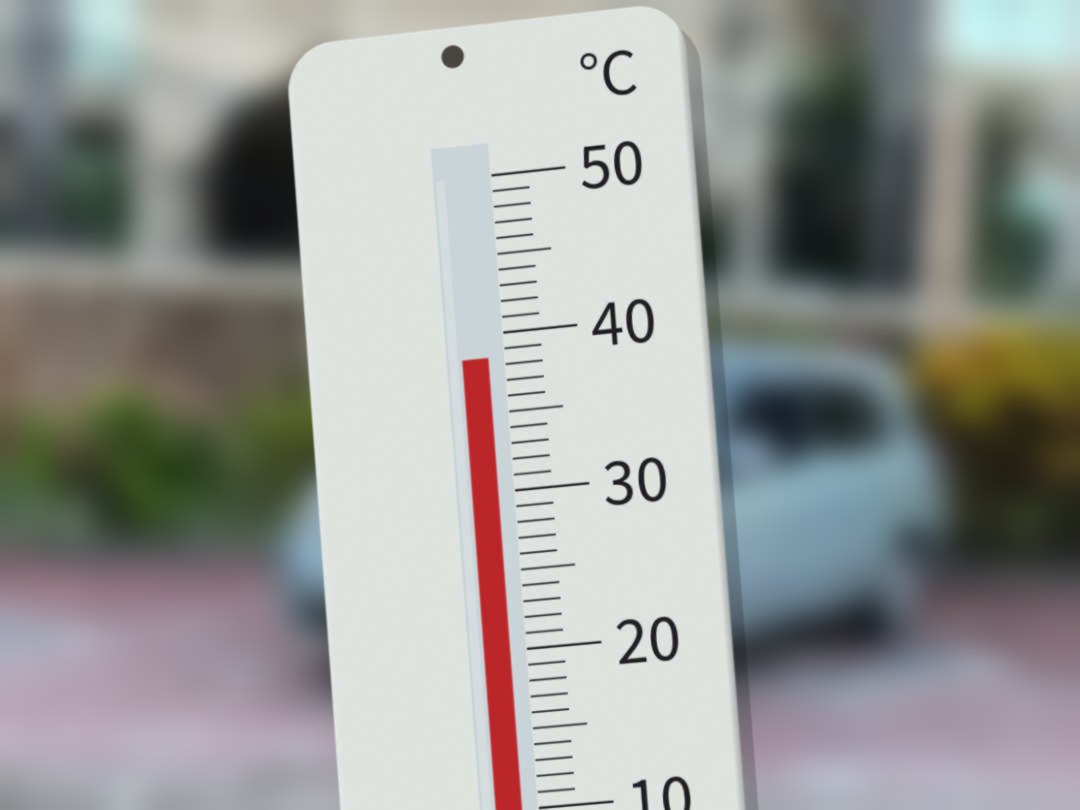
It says value=38.5 unit=°C
